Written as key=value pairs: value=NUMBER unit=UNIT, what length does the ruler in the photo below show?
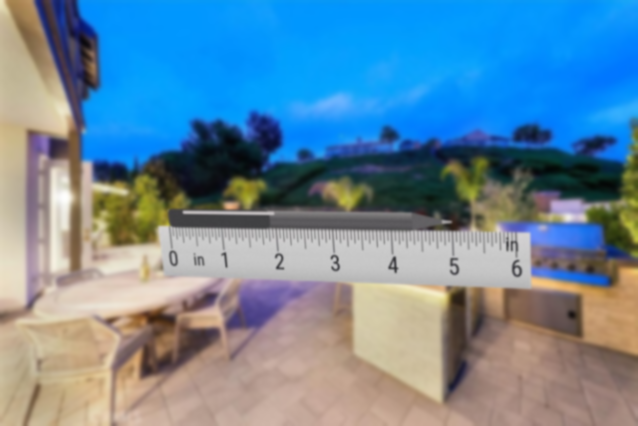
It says value=5 unit=in
